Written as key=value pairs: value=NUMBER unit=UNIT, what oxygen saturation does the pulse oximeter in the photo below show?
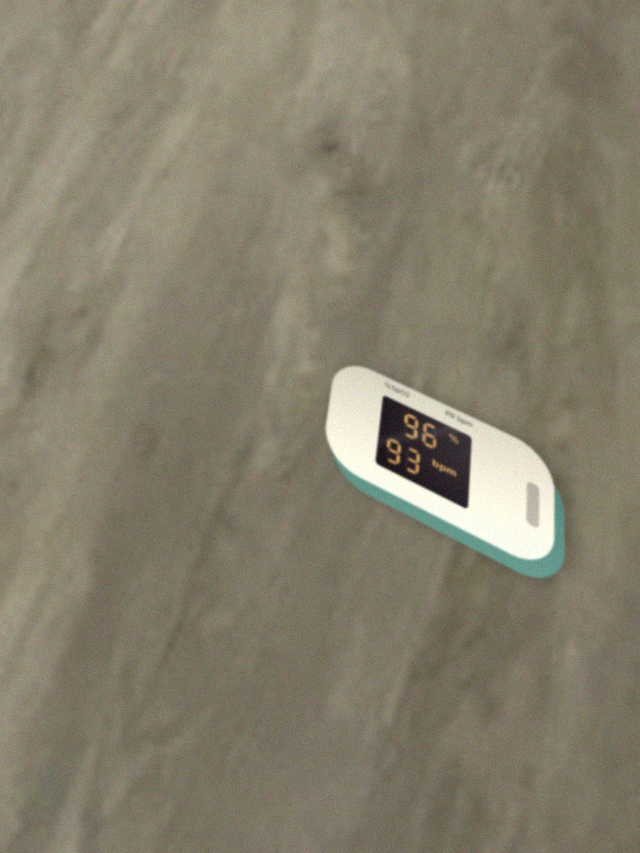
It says value=96 unit=%
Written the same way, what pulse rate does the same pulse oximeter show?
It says value=93 unit=bpm
